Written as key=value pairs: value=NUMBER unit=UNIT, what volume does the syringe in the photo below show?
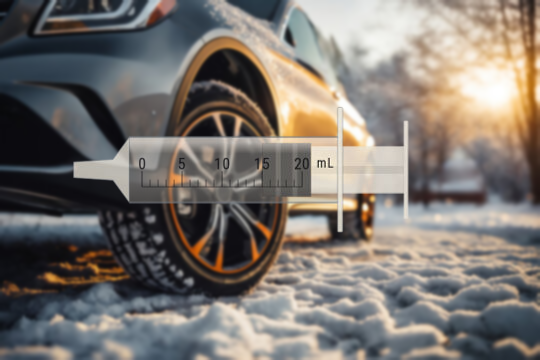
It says value=15 unit=mL
